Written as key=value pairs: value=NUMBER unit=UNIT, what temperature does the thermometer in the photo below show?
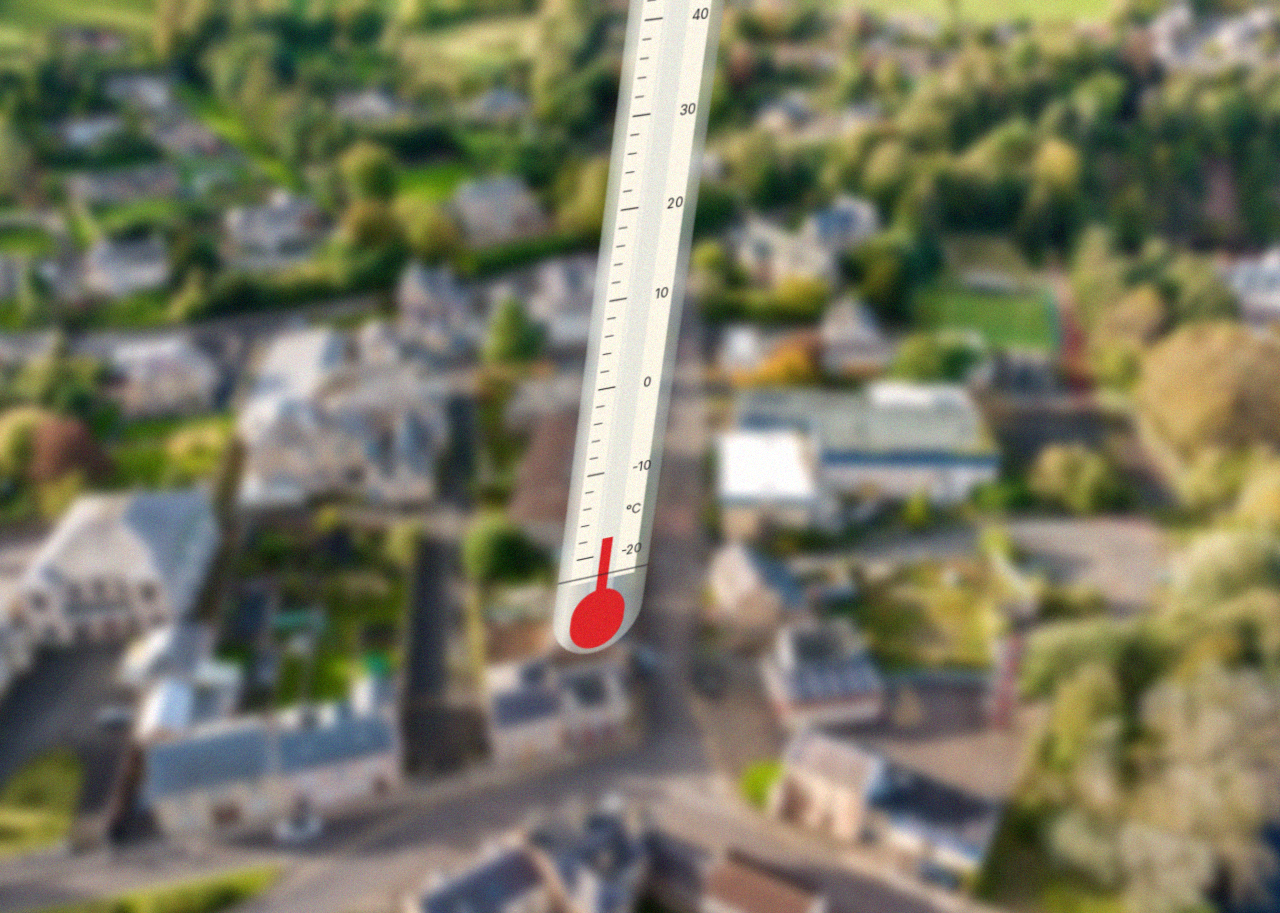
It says value=-18 unit=°C
